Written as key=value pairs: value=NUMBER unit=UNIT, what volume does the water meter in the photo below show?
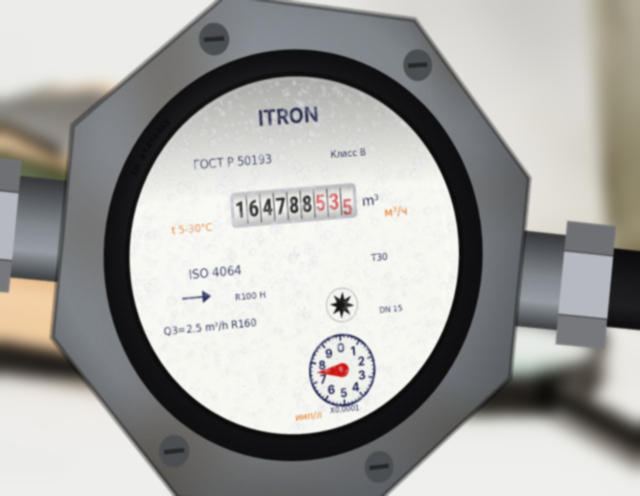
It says value=164788.5347 unit=m³
